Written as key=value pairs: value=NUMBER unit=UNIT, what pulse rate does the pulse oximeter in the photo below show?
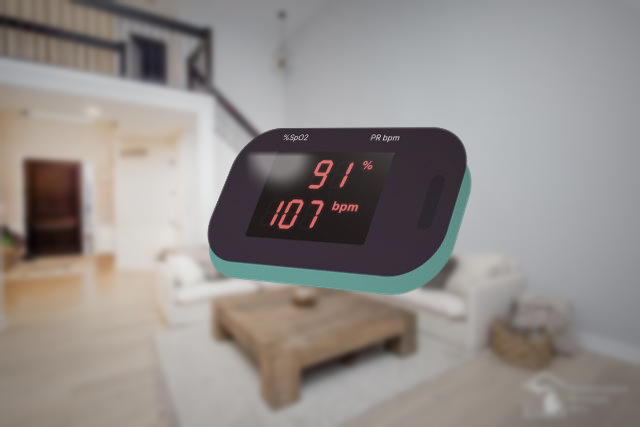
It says value=107 unit=bpm
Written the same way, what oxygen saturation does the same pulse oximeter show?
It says value=91 unit=%
